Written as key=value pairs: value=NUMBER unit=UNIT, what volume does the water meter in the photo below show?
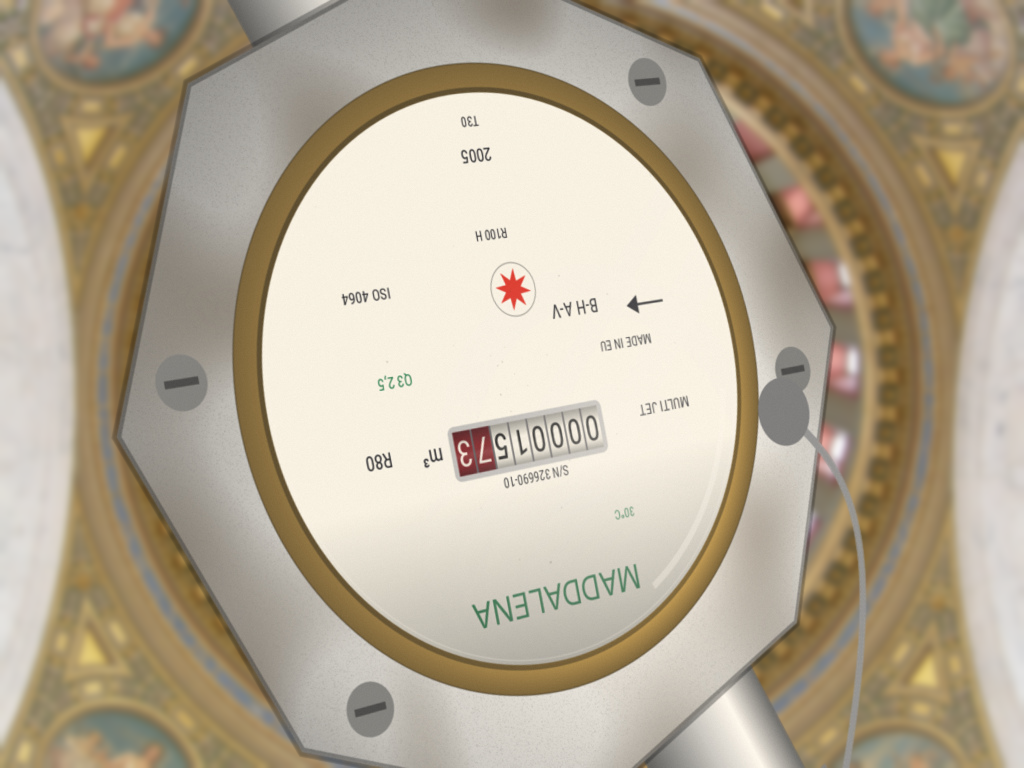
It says value=15.73 unit=m³
